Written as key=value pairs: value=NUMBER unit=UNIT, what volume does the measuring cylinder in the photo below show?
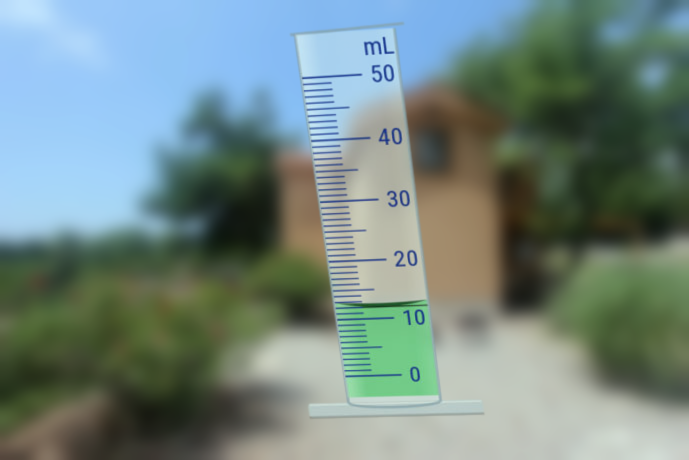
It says value=12 unit=mL
